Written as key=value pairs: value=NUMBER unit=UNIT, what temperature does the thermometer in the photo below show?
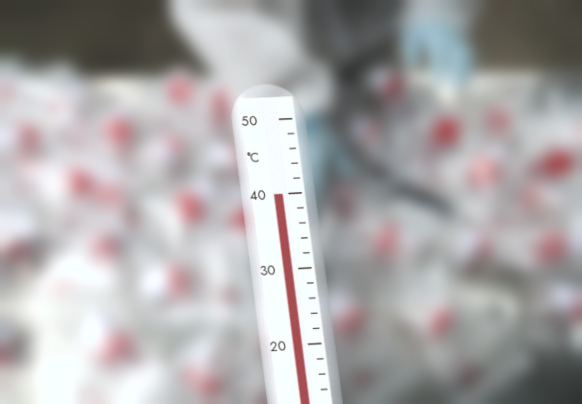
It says value=40 unit=°C
